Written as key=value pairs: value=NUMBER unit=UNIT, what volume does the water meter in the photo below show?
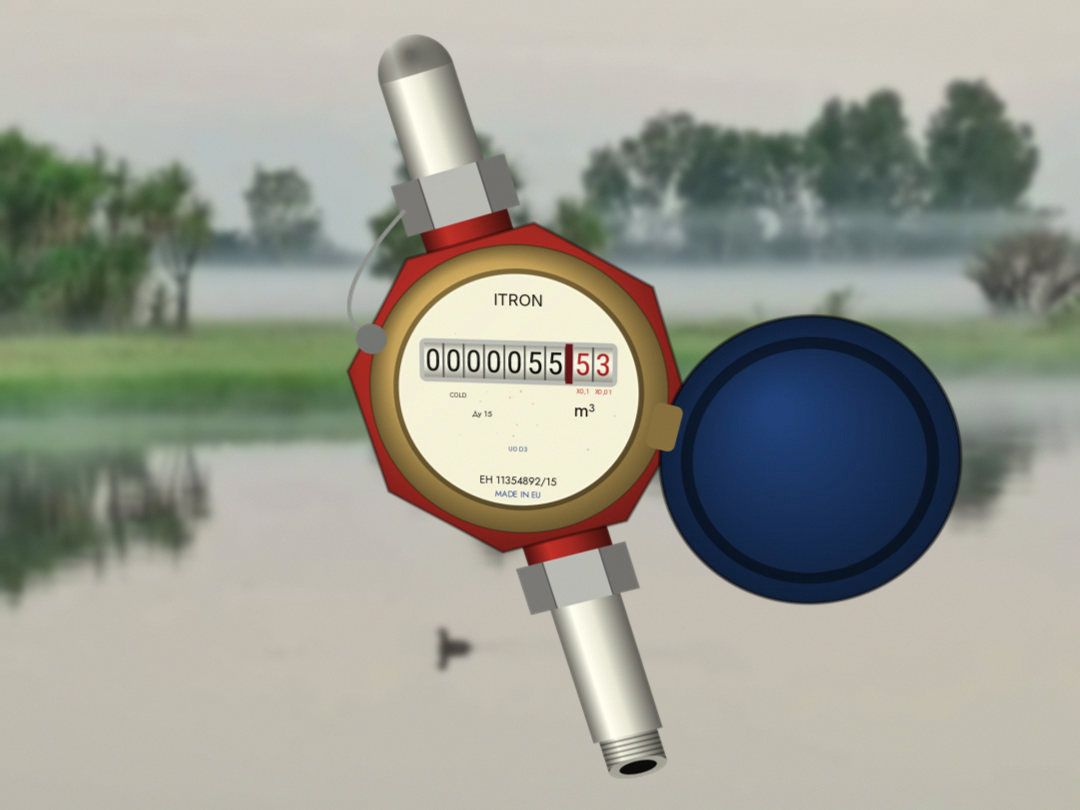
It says value=55.53 unit=m³
